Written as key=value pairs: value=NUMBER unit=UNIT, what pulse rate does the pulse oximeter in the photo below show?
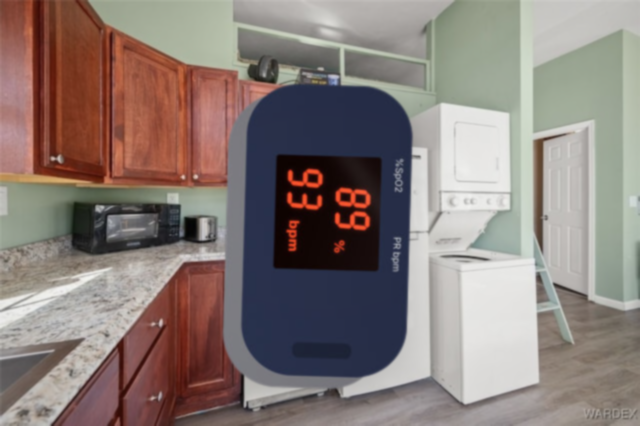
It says value=93 unit=bpm
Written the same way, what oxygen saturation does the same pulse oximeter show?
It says value=89 unit=%
